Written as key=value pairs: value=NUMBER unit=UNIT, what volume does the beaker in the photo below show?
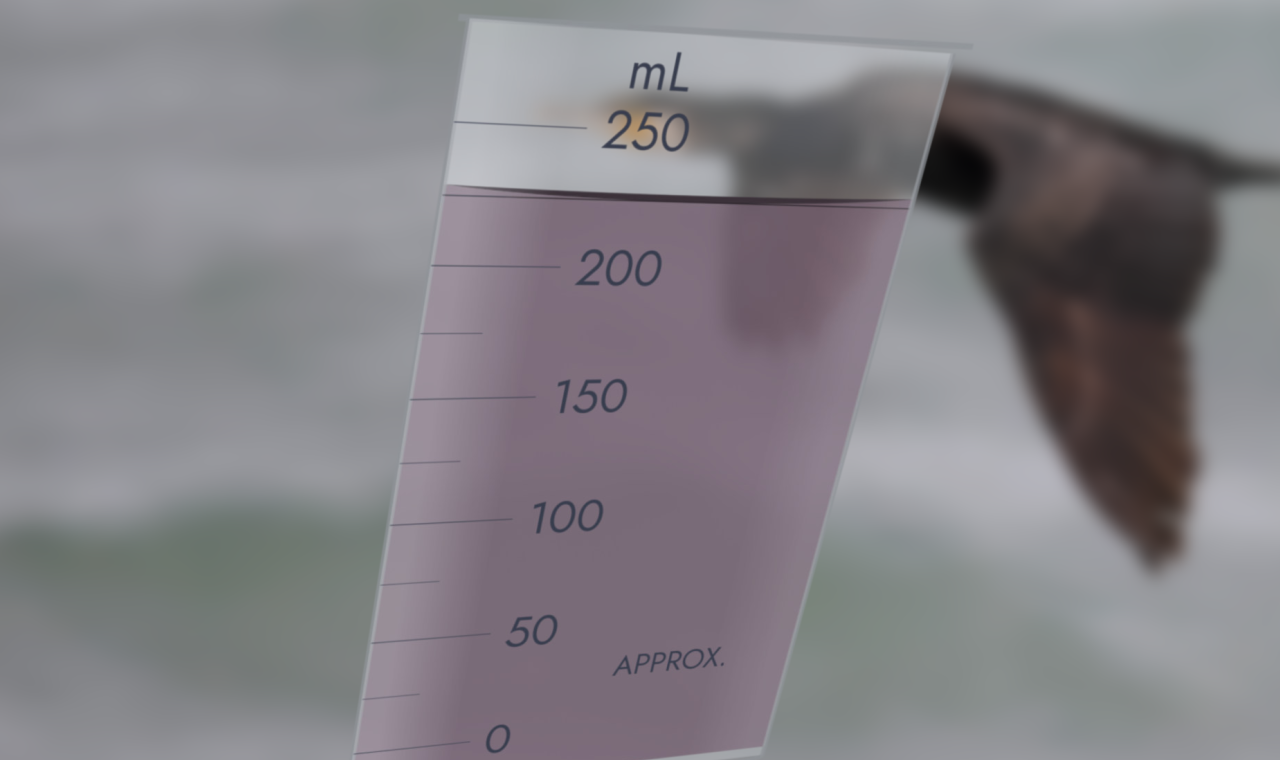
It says value=225 unit=mL
